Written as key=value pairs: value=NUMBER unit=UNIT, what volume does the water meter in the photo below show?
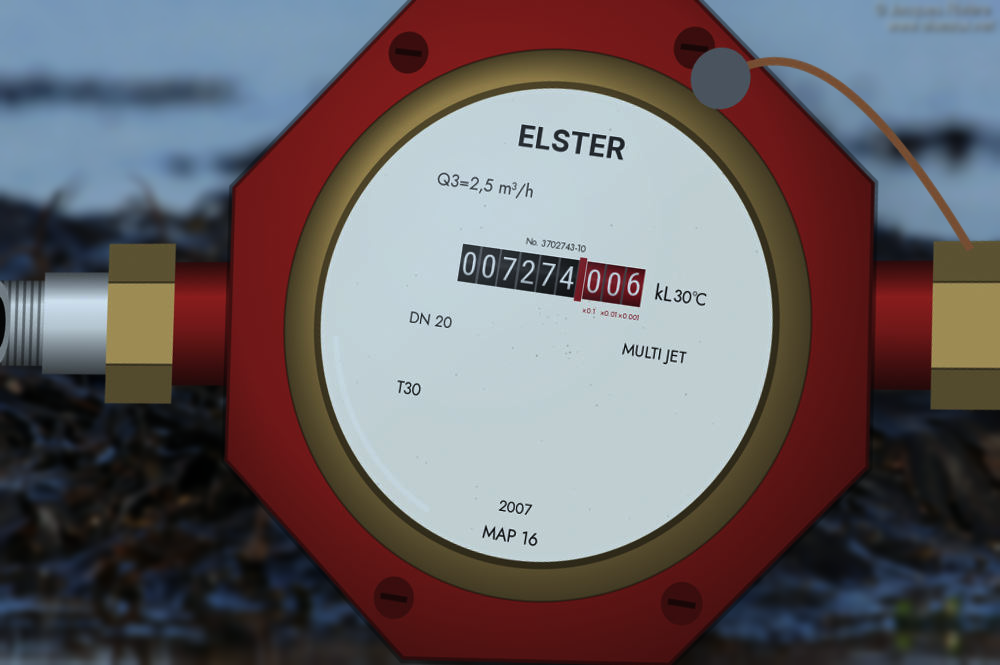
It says value=7274.006 unit=kL
